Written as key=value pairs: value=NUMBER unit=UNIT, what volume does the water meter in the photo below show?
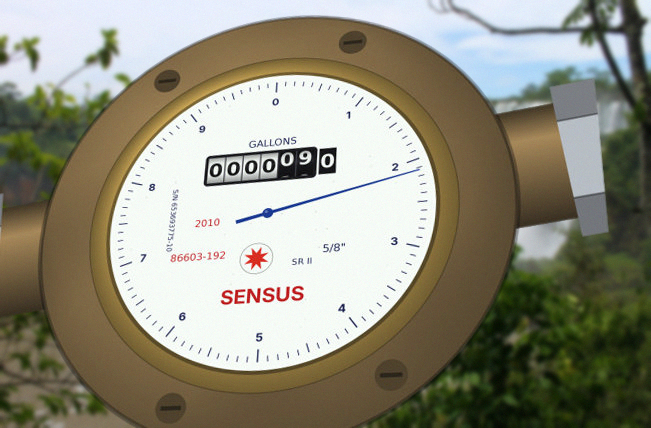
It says value=92.1 unit=gal
